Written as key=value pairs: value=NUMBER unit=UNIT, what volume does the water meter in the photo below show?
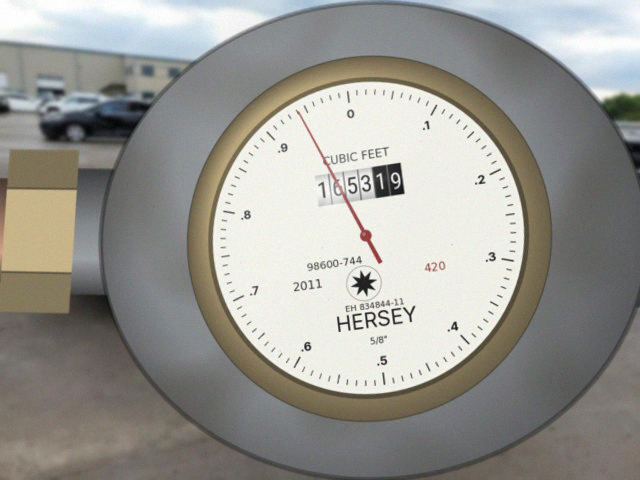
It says value=165318.94 unit=ft³
